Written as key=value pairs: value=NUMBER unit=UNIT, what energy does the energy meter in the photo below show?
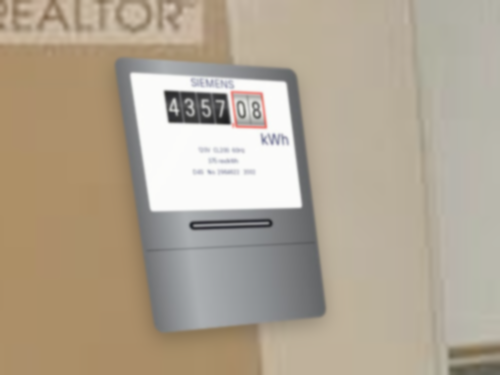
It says value=4357.08 unit=kWh
